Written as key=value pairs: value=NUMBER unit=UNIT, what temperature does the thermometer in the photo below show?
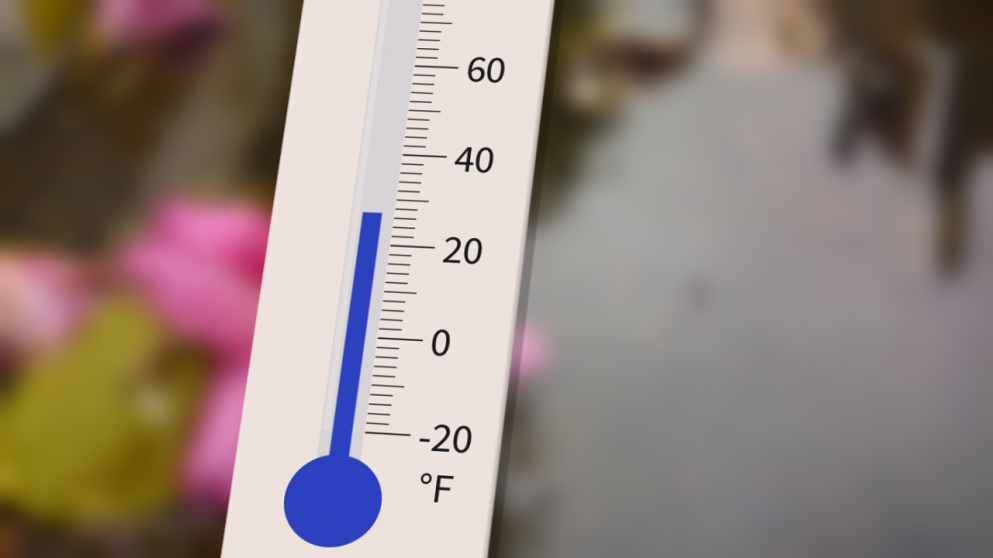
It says value=27 unit=°F
